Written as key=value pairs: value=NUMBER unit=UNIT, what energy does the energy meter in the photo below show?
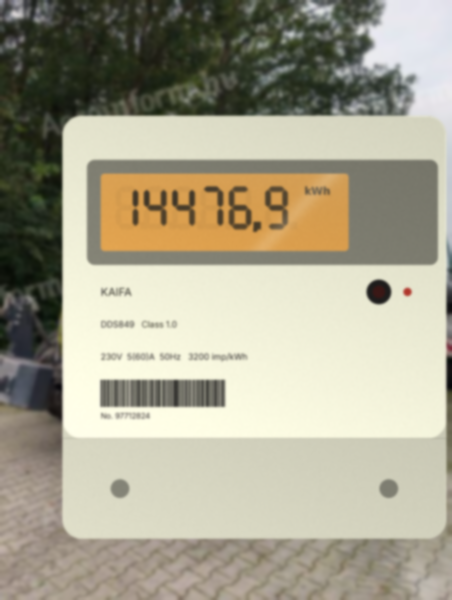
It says value=14476.9 unit=kWh
